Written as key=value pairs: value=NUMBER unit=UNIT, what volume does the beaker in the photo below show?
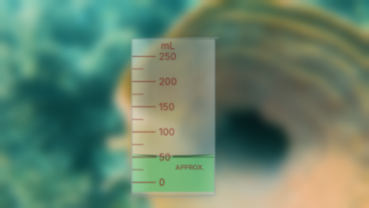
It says value=50 unit=mL
